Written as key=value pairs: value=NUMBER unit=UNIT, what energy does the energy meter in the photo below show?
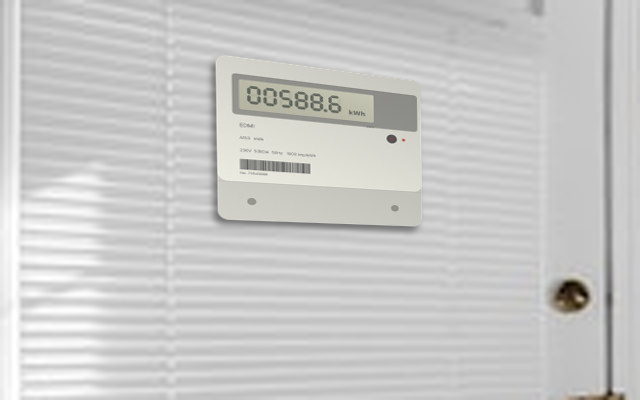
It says value=588.6 unit=kWh
